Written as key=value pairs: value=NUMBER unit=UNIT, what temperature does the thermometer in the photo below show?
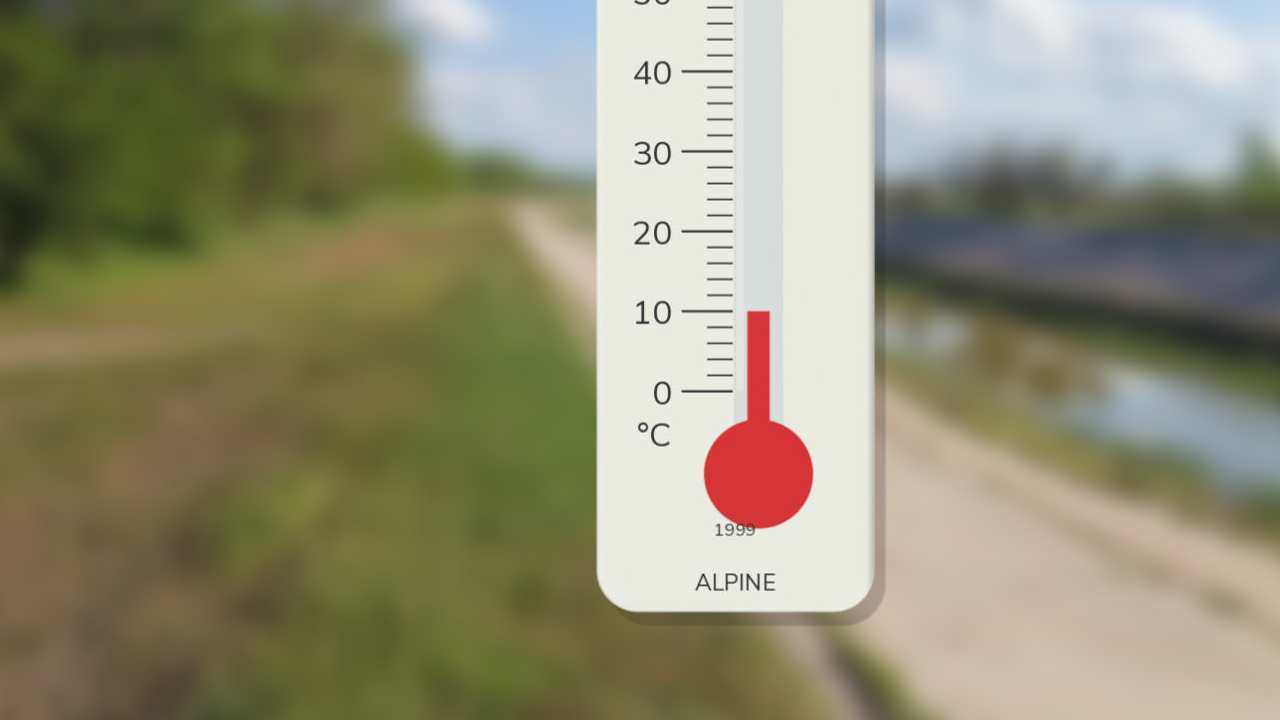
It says value=10 unit=°C
